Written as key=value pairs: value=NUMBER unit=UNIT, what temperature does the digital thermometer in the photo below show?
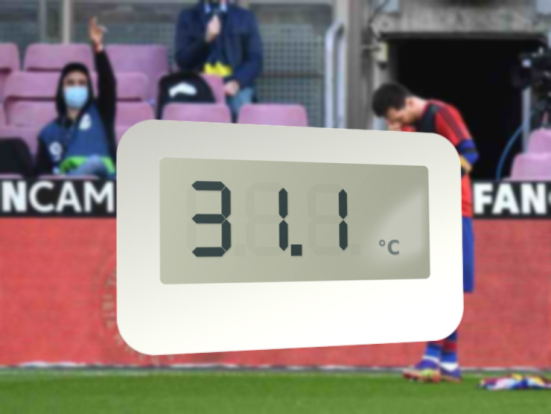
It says value=31.1 unit=°C
